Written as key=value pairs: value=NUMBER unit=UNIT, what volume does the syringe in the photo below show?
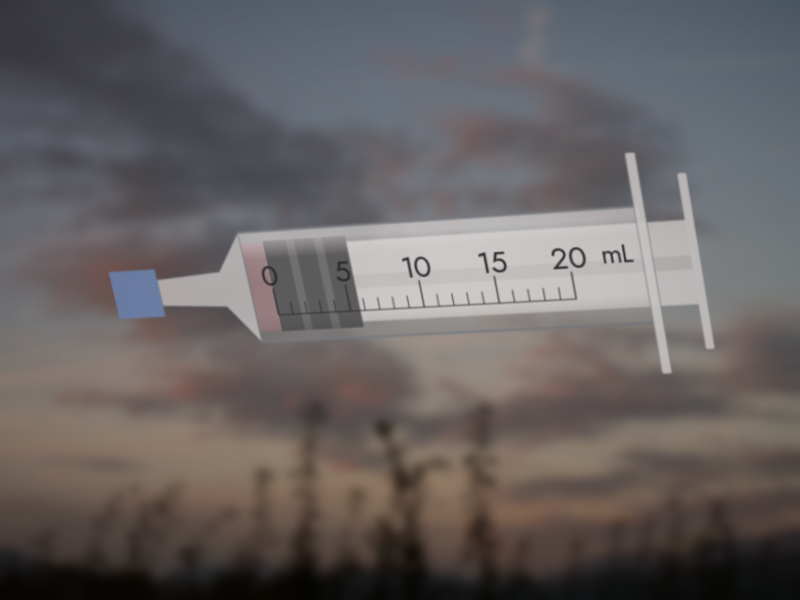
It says value=0 unit=mL
